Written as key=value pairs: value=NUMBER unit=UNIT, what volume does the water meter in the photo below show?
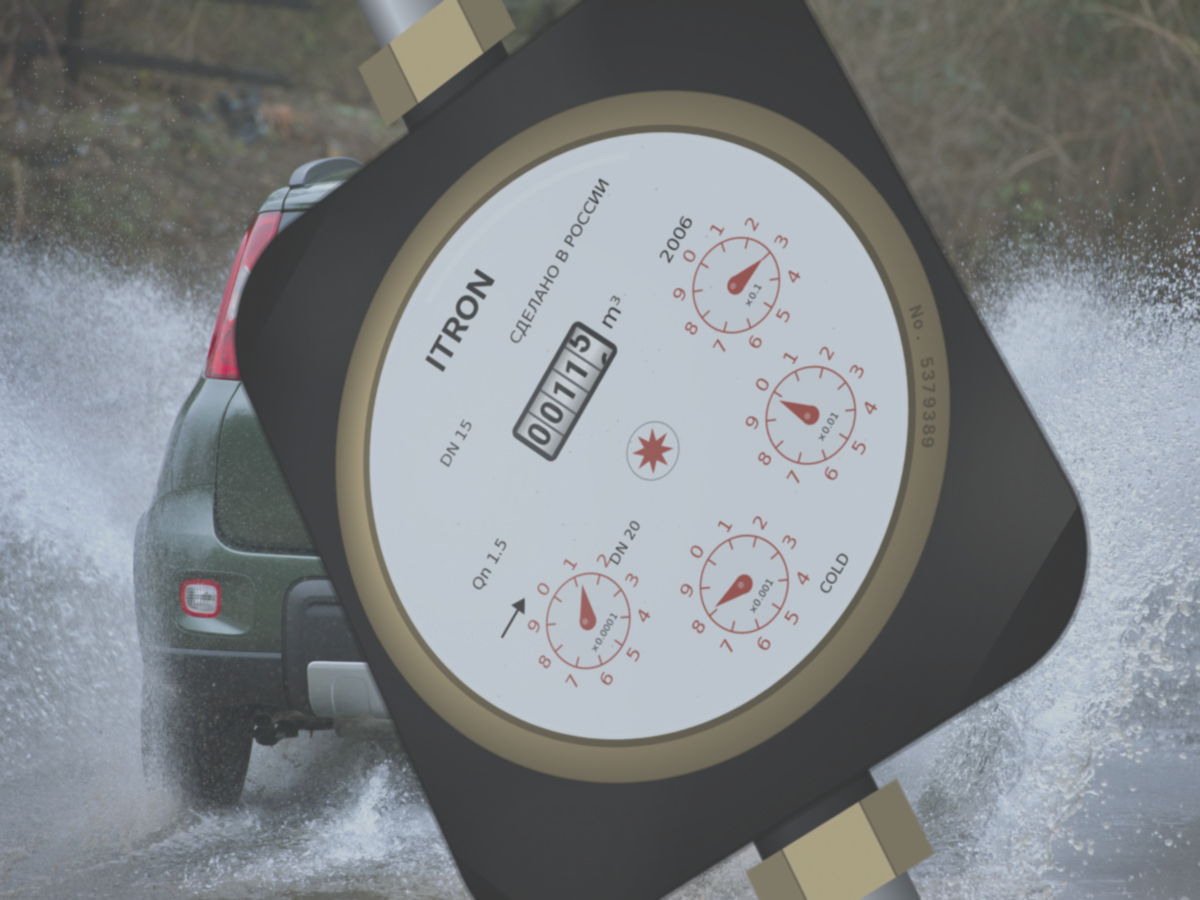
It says value=115.2981 unit=m³
